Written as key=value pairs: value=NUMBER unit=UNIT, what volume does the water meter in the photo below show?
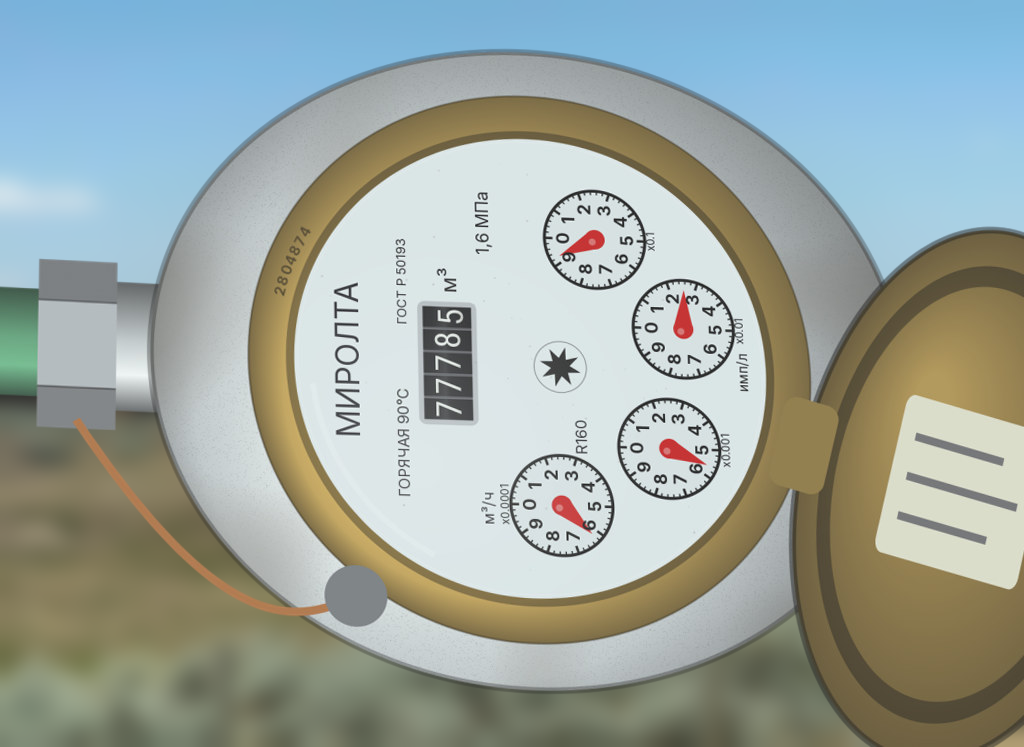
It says value=77784.9256 unit=m³
